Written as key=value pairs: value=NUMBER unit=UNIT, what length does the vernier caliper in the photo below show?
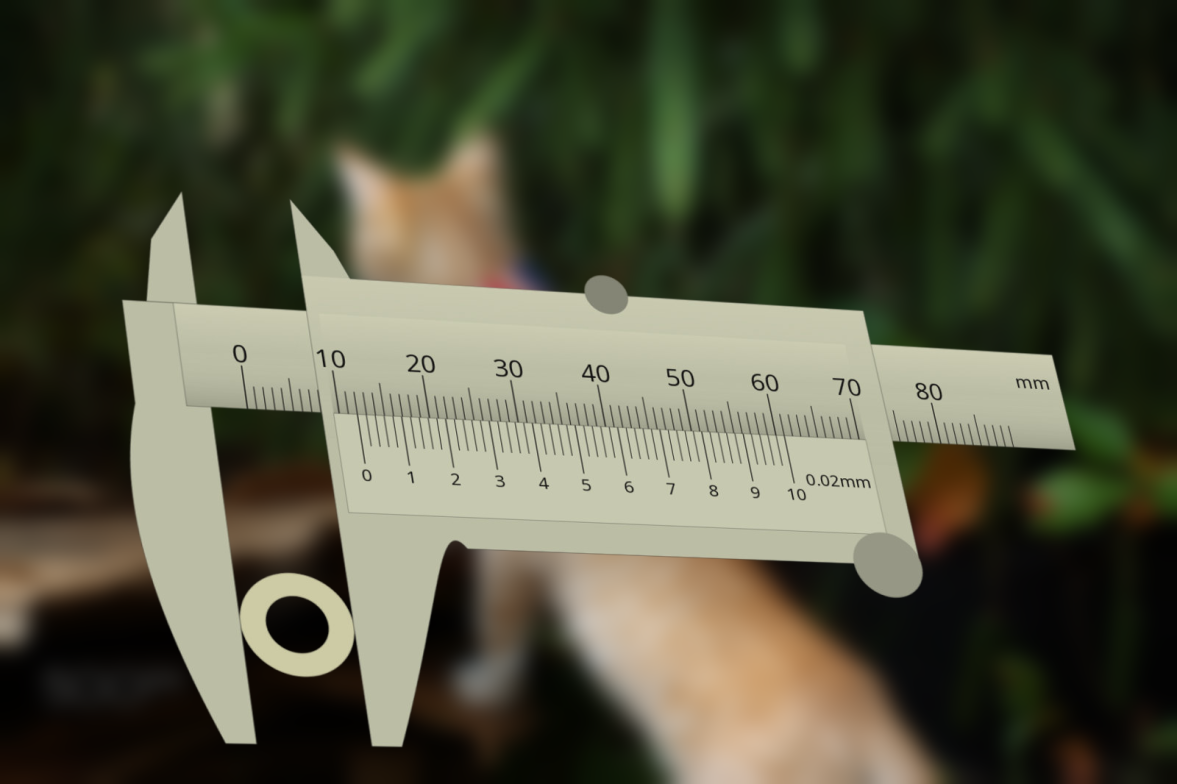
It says value=12.0 unit=mm
